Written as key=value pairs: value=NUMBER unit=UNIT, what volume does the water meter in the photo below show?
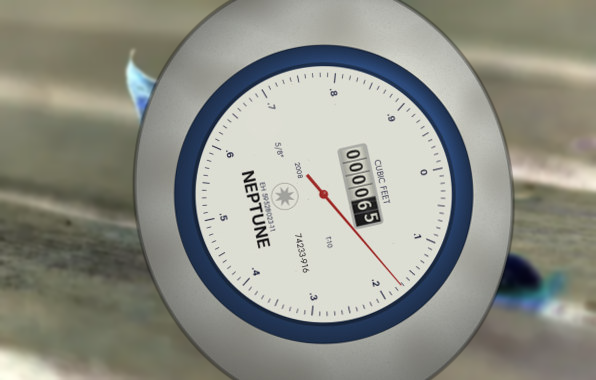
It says value=65.17 unit=ft³
